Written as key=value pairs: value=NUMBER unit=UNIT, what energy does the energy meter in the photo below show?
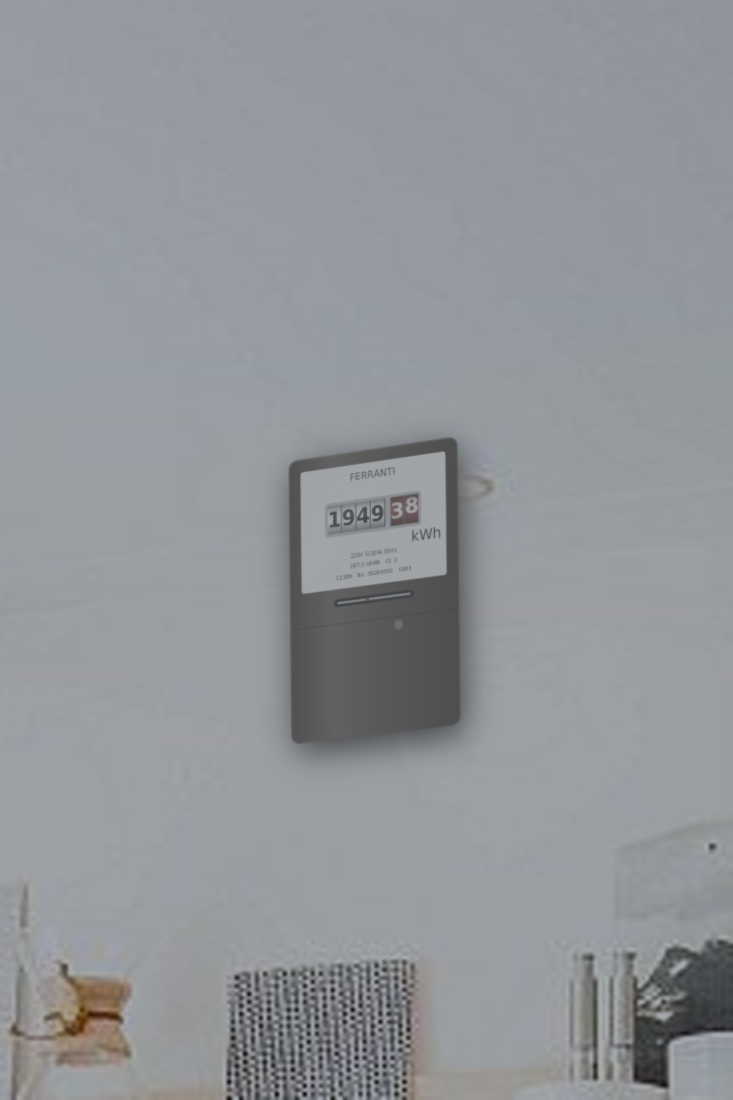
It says value=1949.38 unit=kWh
